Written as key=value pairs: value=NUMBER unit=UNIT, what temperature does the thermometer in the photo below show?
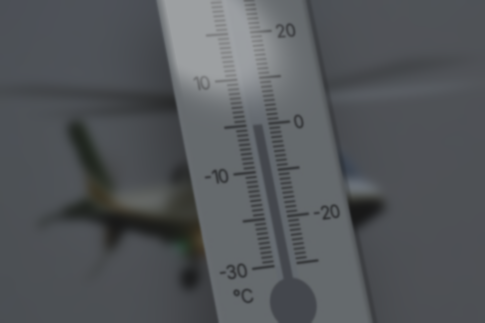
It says value=0 unit=°C
